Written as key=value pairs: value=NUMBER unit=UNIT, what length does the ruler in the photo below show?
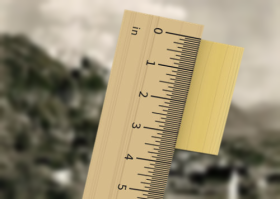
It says value=3.5 unit=in
